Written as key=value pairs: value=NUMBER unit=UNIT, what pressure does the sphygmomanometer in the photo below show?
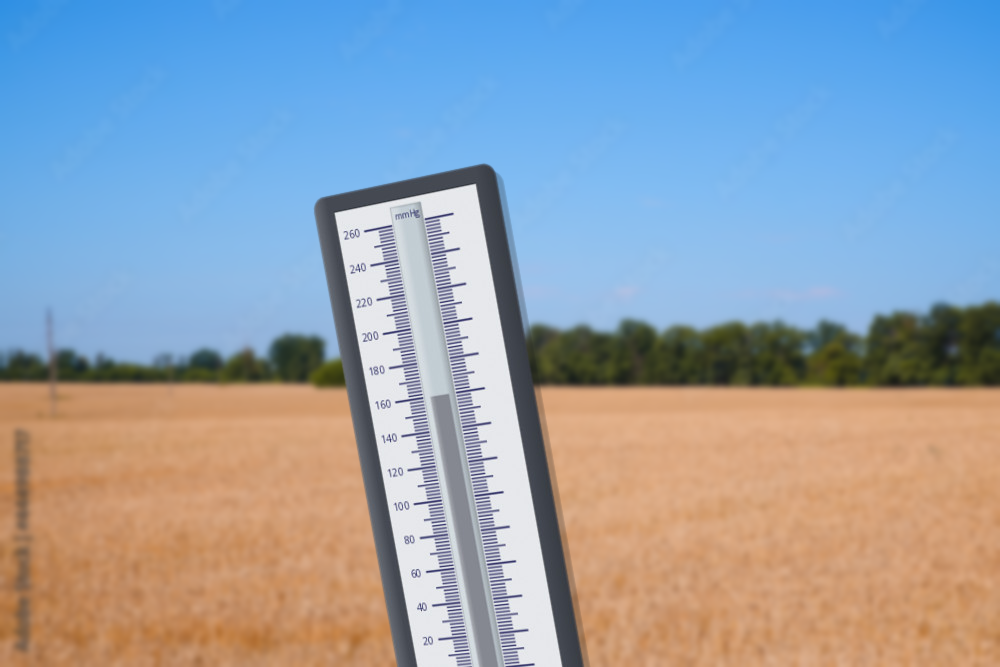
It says value=160 unit=mmHg
